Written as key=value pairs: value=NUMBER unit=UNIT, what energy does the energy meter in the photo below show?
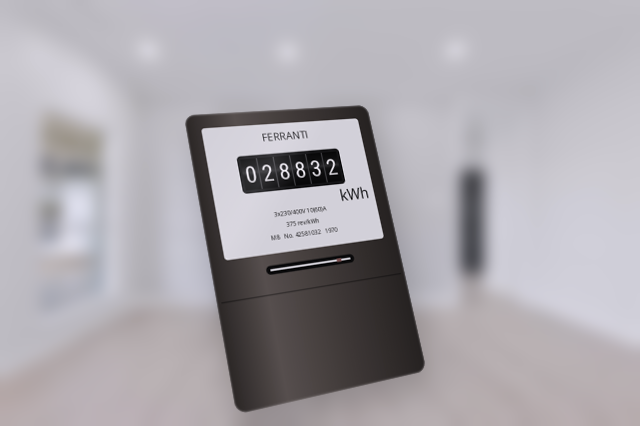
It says value=28832 unit=kWh
